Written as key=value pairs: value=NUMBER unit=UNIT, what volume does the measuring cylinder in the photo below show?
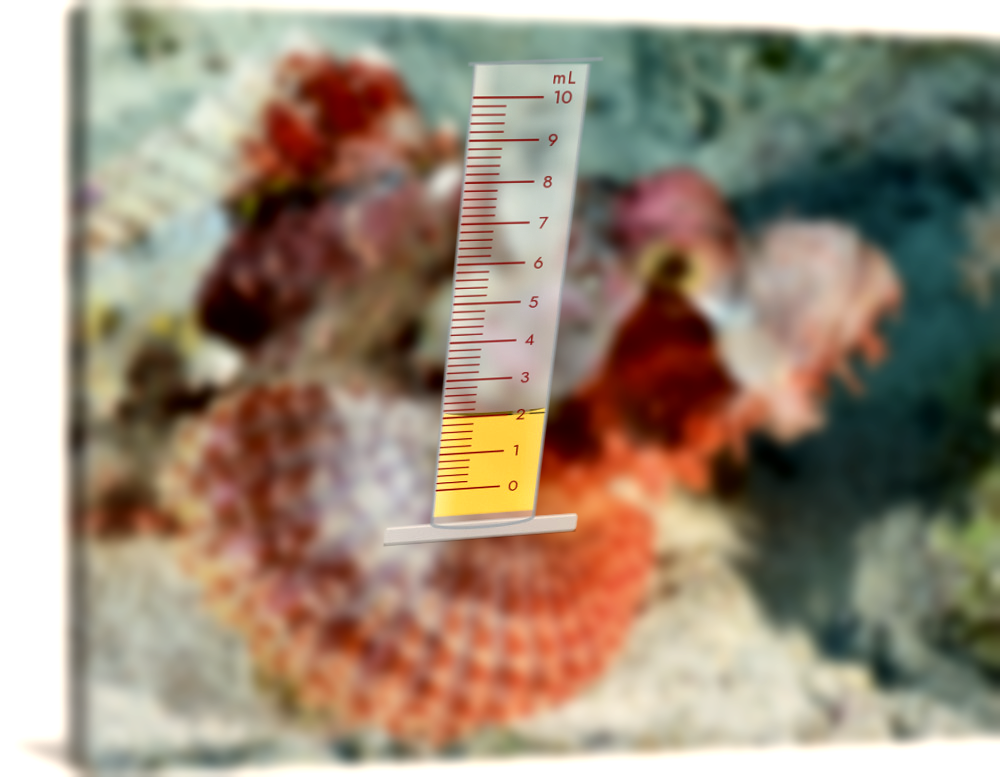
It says value=2 unit=mL
